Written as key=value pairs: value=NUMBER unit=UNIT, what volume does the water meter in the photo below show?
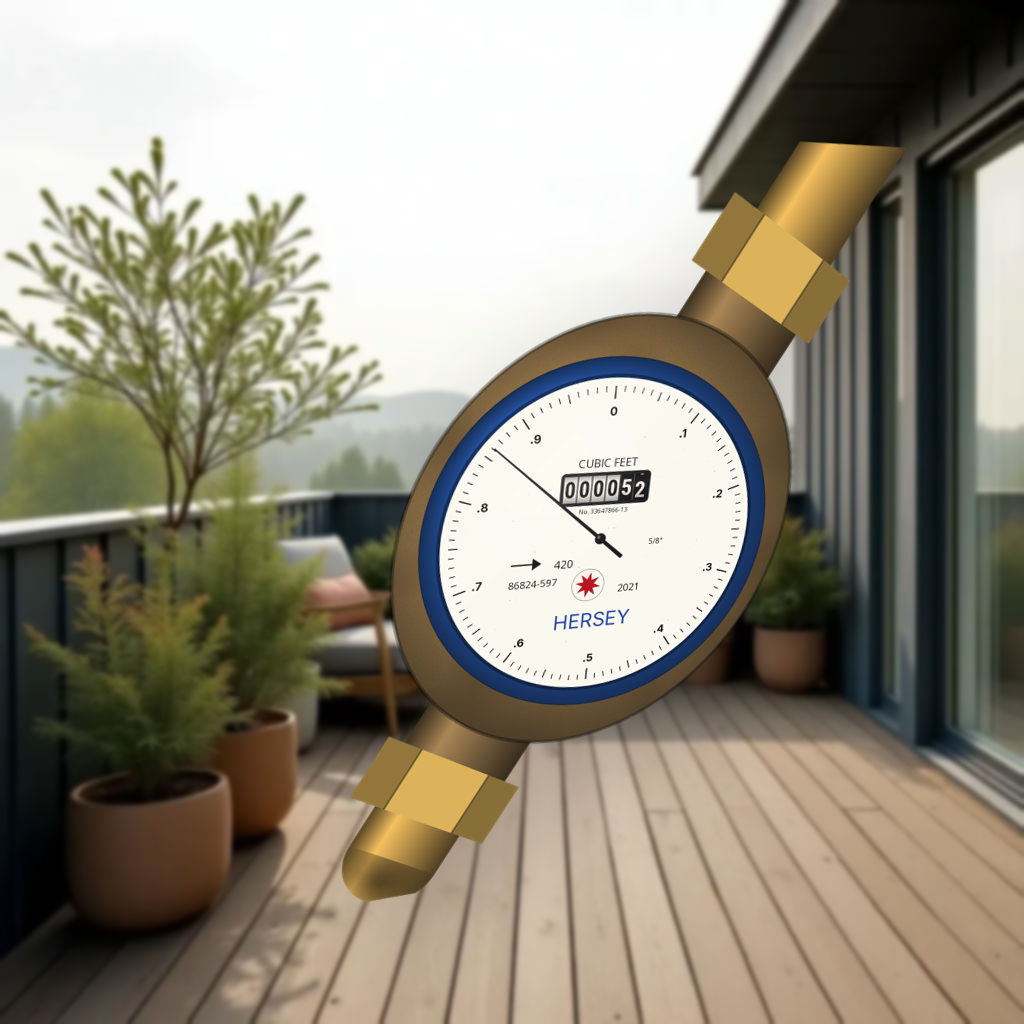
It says value=51.86 unit=ft³
